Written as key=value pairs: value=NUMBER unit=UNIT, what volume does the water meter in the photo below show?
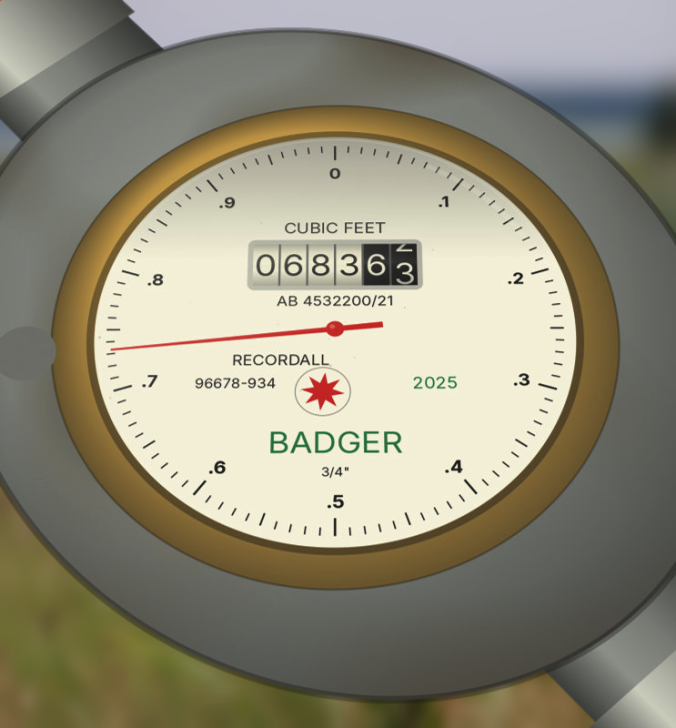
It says value=68362.73 unit=ft³
